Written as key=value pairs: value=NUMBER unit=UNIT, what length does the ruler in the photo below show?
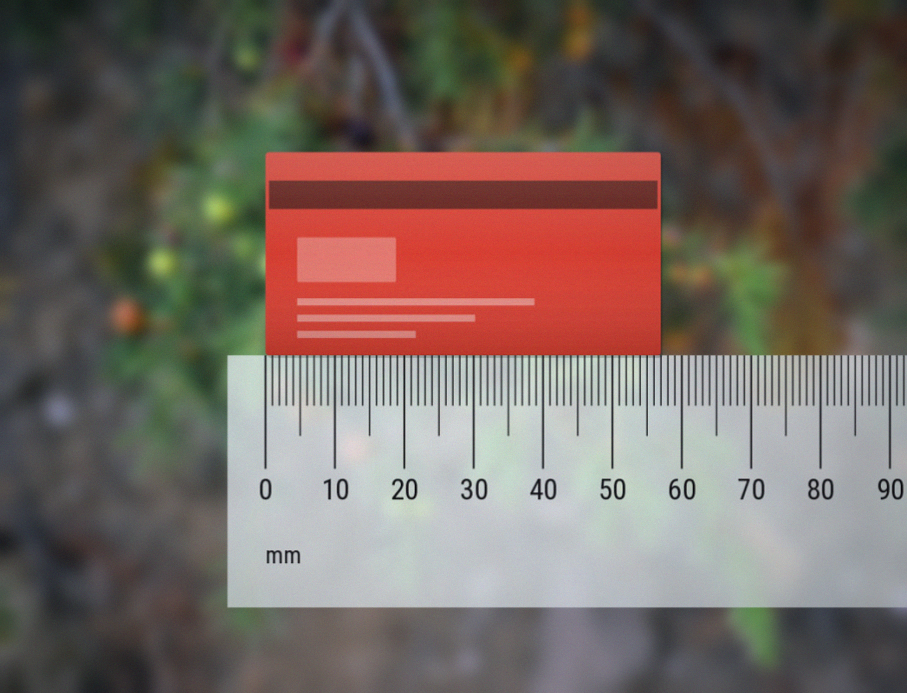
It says value=57 unit=mm
